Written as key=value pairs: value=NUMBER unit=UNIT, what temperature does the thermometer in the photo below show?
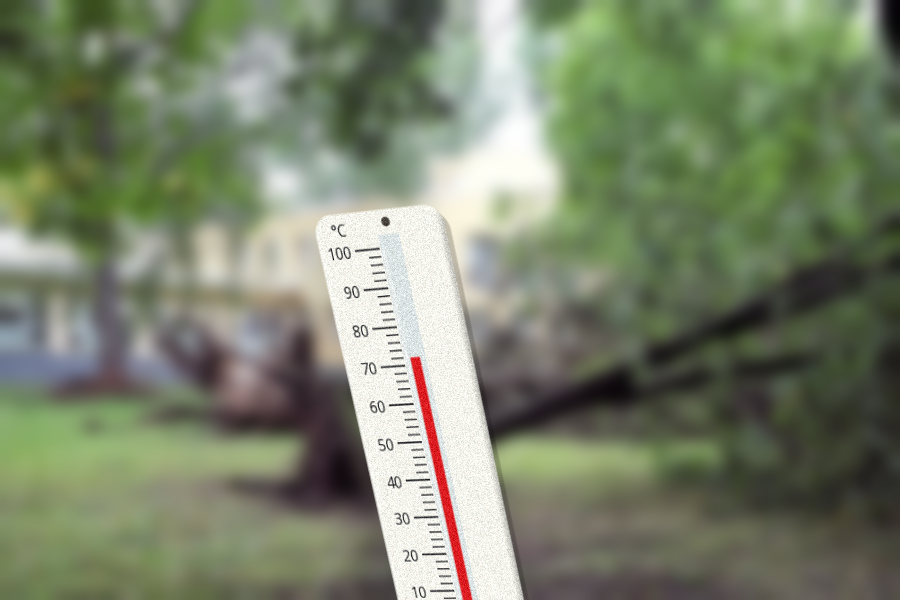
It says value=72 unit=°C
